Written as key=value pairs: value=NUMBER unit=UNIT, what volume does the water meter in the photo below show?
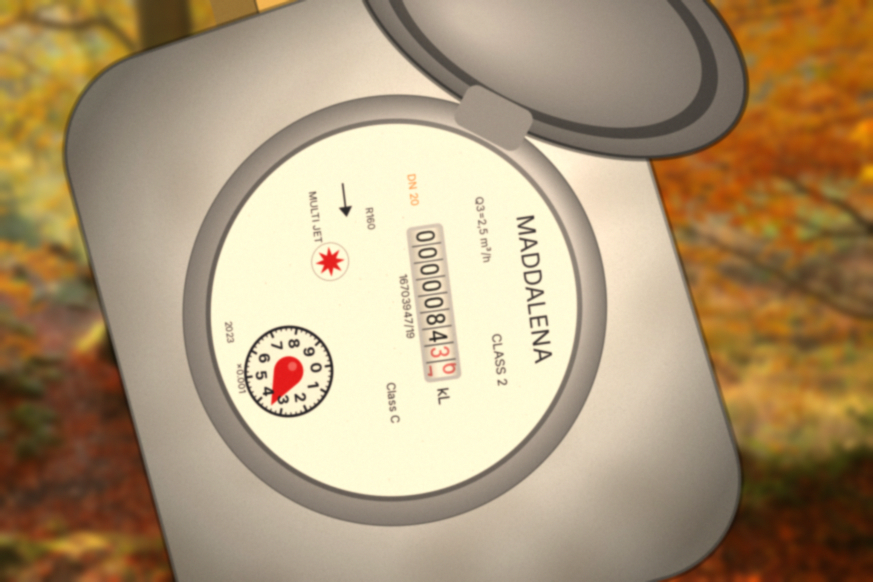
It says value=84.363 unit=kL
